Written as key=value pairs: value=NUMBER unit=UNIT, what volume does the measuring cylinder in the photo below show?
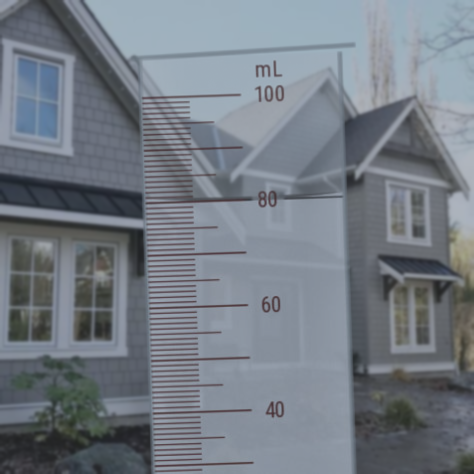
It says value=80 unit=mL
